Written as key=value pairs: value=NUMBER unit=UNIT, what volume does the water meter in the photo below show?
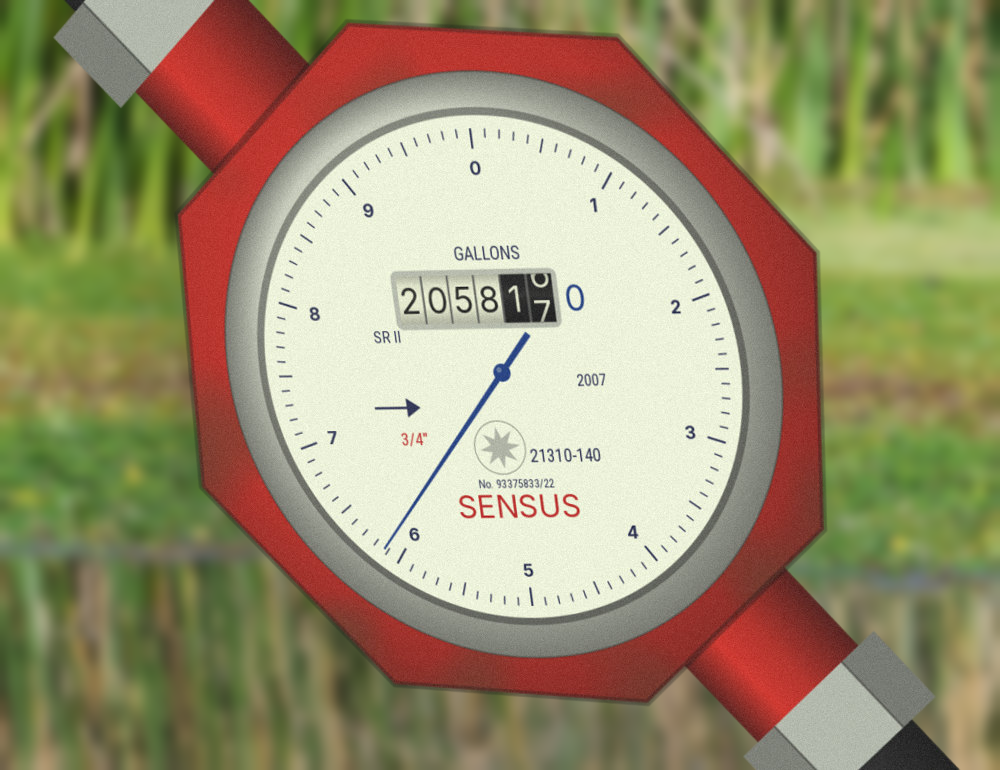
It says value=2058166.1 unit=gal
